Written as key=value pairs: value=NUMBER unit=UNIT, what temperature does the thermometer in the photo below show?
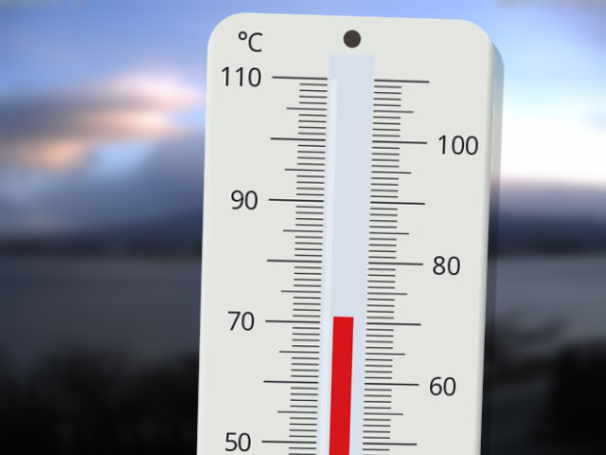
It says value=71 unit=°C
